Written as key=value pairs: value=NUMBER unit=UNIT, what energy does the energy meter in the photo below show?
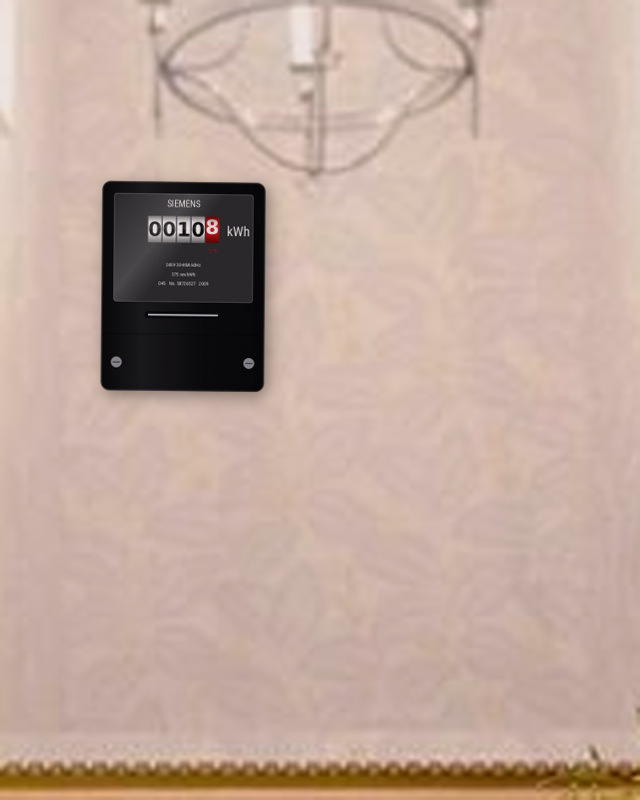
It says value=10.8 unit=kWh
